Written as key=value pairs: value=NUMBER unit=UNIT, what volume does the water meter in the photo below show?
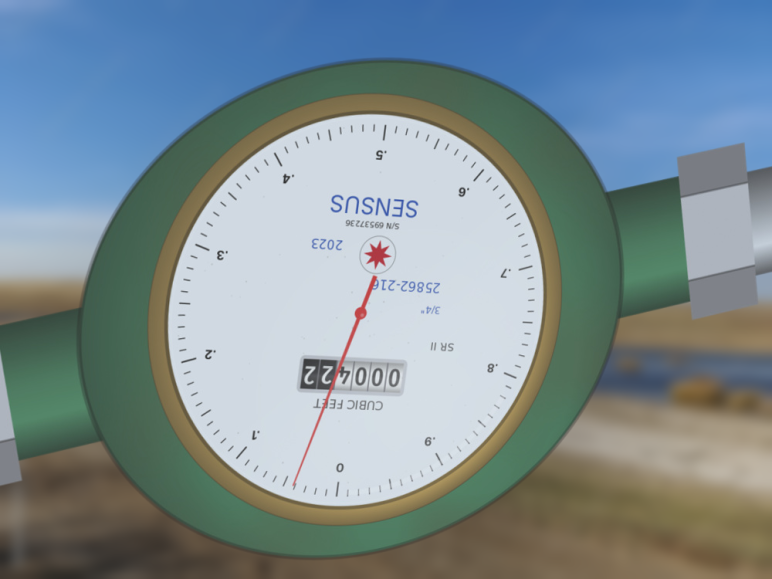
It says value=422.04 unit=ft³
